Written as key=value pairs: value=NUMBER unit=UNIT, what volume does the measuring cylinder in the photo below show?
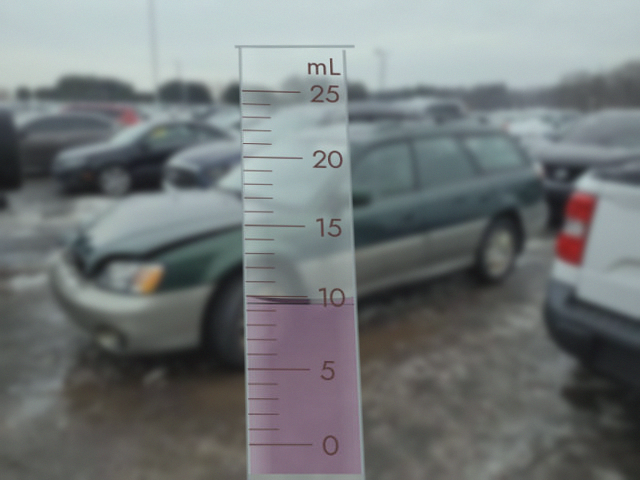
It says value=9.5 unit=mL
